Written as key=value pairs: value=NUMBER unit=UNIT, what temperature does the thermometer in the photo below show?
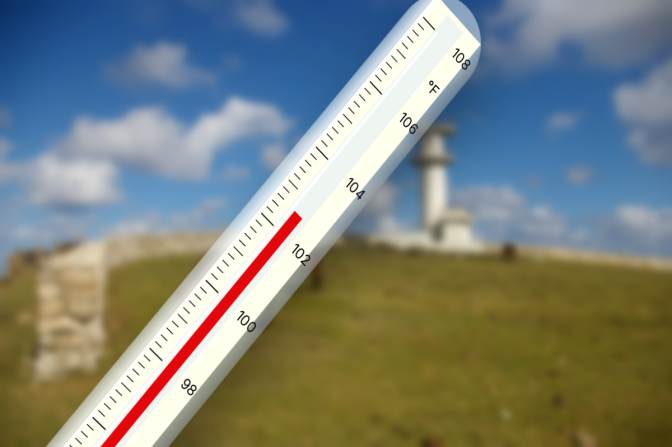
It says value=102.6 unit=°F
